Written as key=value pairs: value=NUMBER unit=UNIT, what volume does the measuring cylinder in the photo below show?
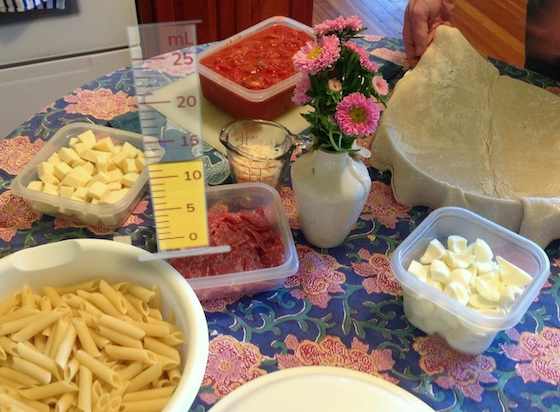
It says value=12 unit=mL
